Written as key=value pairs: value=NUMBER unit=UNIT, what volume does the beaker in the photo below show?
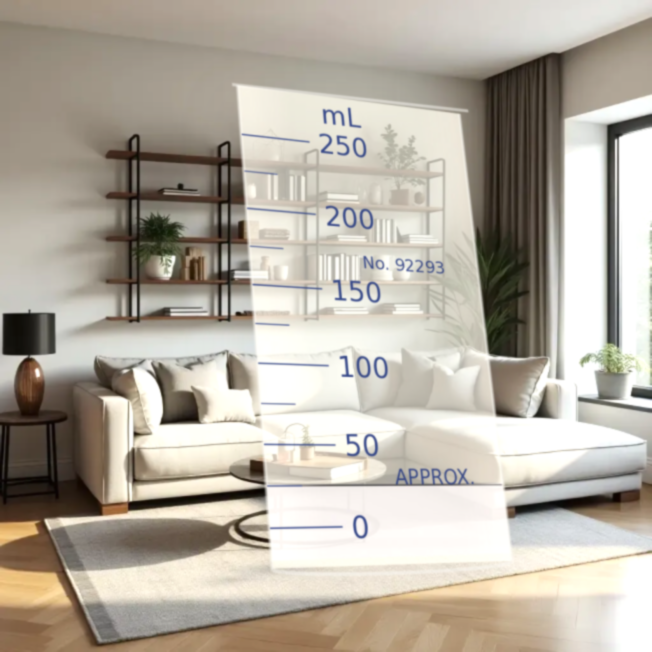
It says value=25 unit=mL
